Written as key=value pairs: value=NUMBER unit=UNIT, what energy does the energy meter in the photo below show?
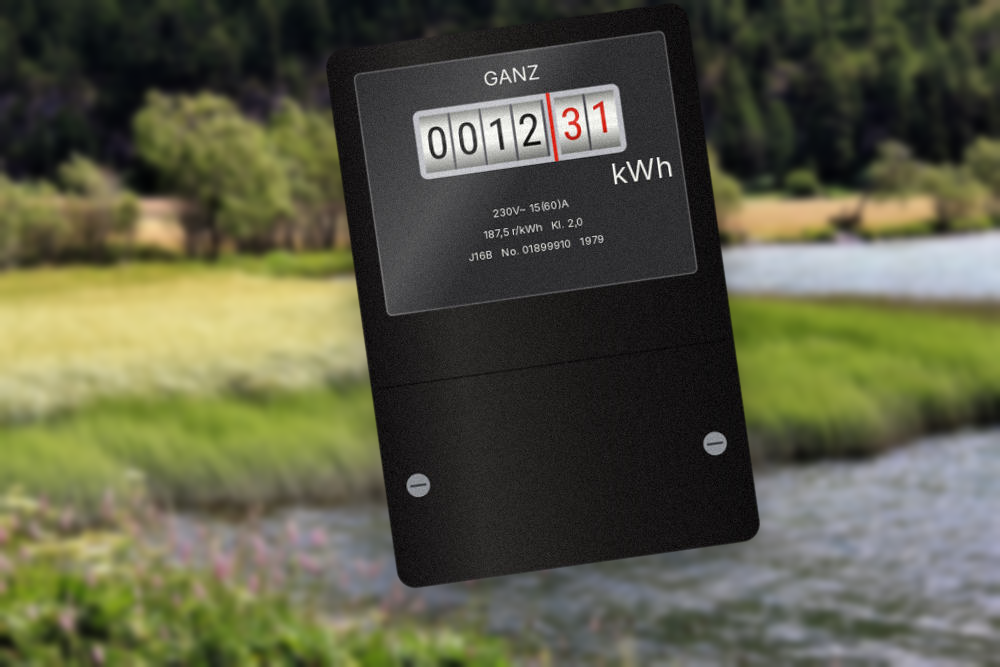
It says value=12.31 unit=kWh
